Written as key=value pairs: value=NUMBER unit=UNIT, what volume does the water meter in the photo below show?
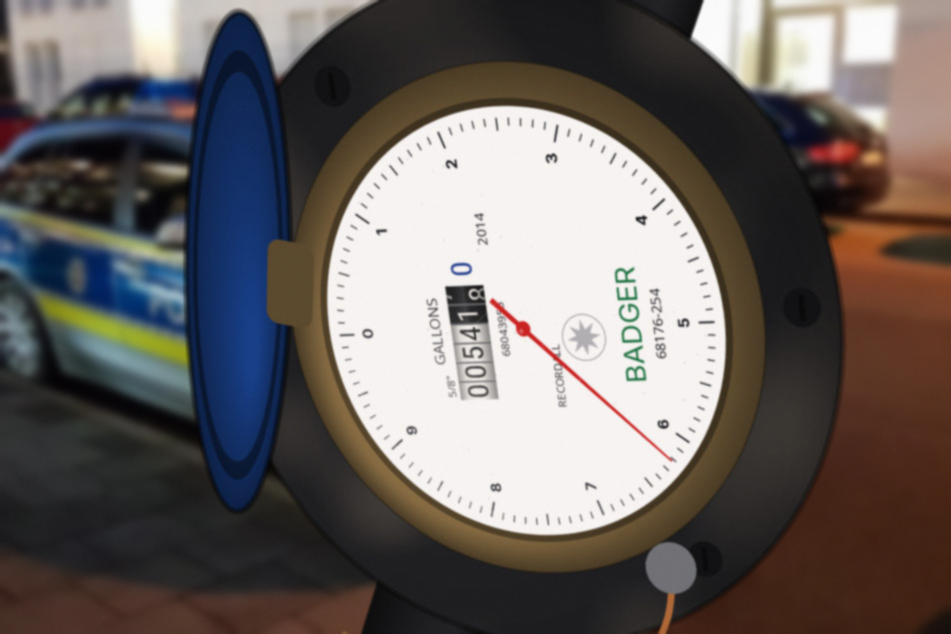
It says value=54176.2 unit=gal
